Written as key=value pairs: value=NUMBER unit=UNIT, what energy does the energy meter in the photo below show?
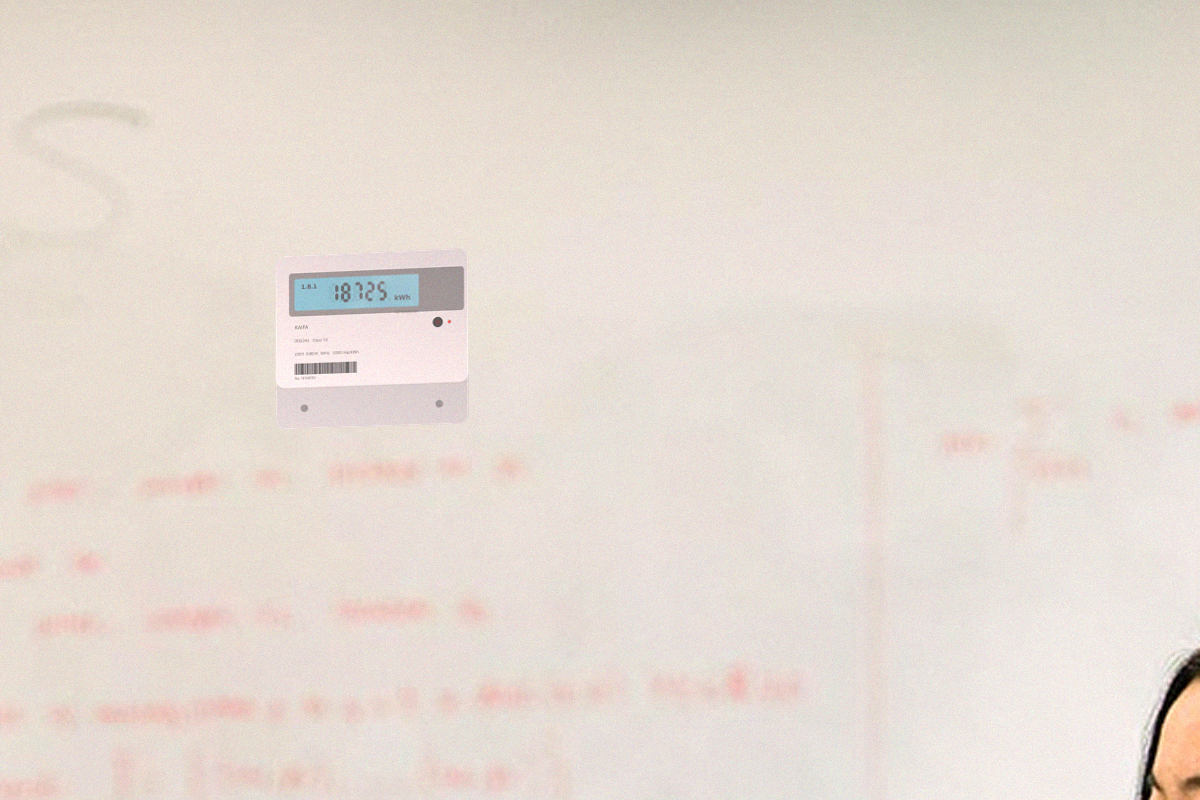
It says value=18725 unit=kWh
